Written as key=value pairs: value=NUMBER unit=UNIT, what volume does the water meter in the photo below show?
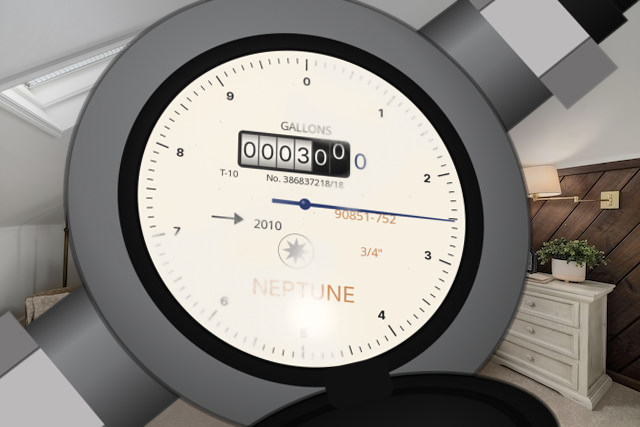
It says value=3002.5 unit=gal
